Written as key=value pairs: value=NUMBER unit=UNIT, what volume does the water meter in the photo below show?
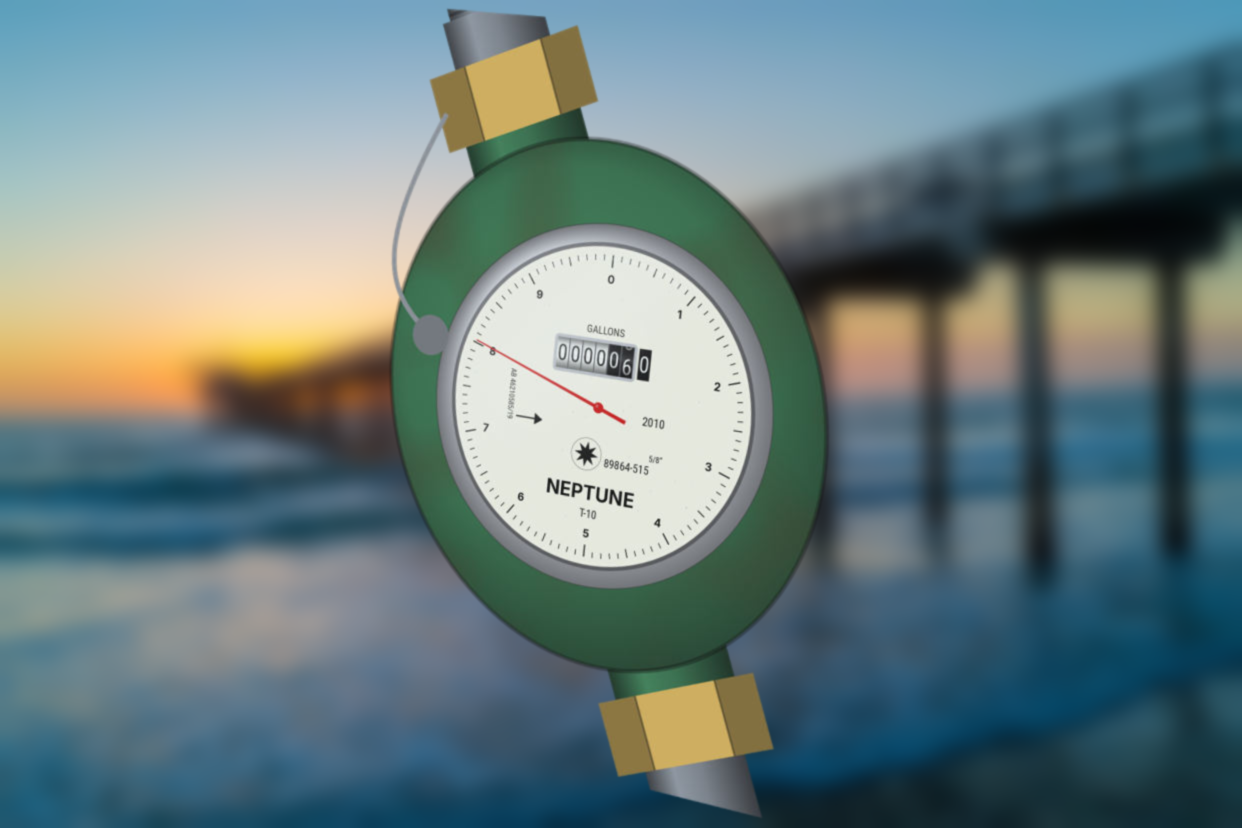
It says value=58.0 unit=gal
